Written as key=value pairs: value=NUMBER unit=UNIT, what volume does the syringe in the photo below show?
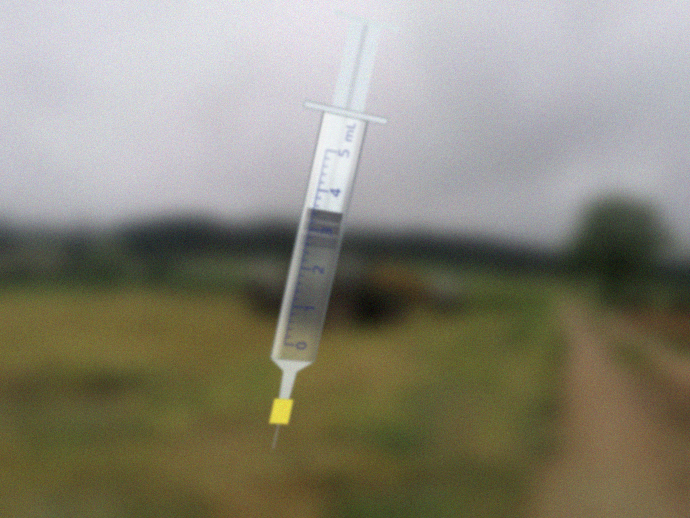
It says value=2.6 unit=mL
